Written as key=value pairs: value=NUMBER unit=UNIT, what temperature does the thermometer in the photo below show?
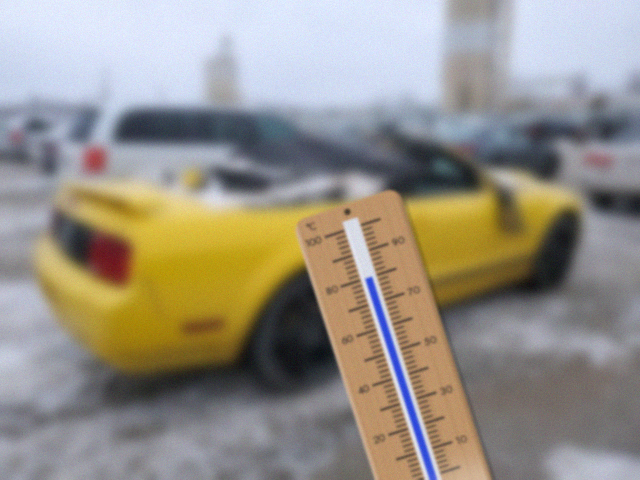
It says value=80 unit=°C
